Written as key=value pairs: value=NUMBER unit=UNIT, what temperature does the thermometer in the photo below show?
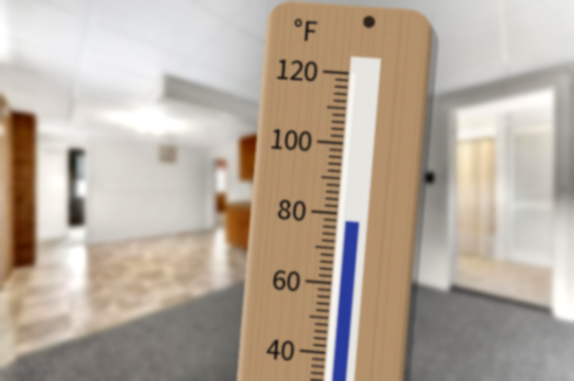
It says value=78 unit=°F
